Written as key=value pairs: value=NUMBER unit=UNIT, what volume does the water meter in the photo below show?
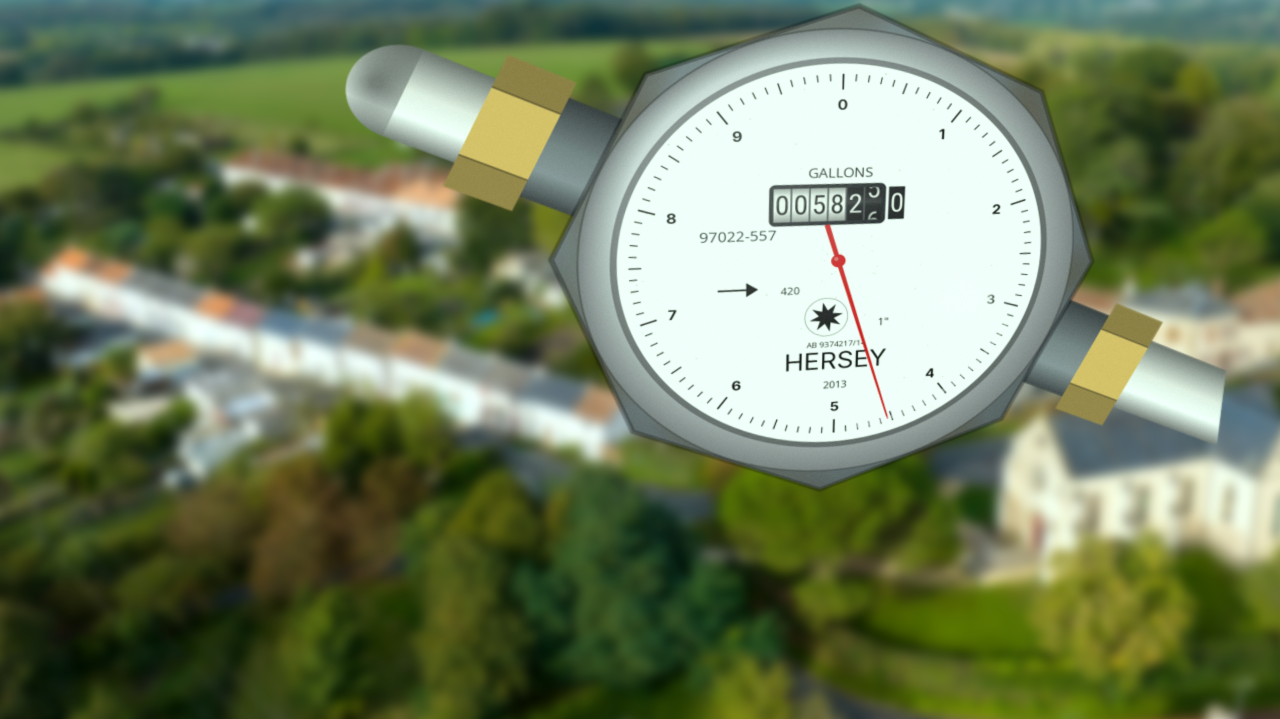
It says value=58254.5 unit=gal
